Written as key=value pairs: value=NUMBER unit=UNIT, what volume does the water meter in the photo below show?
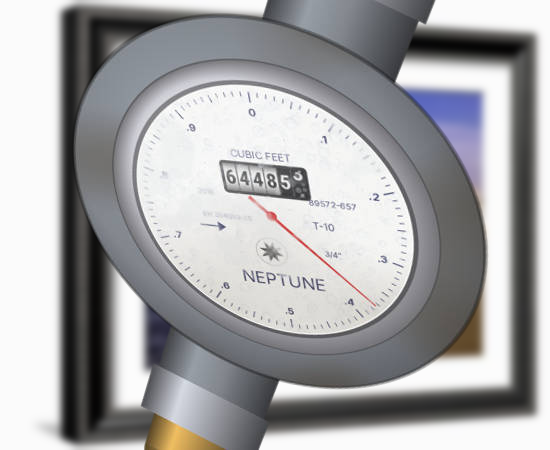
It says value=644853.37 unit=ft³
